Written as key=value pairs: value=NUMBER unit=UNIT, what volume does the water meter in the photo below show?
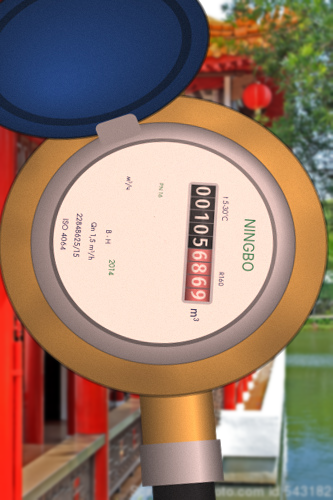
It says value=105.6869 unit=m³
